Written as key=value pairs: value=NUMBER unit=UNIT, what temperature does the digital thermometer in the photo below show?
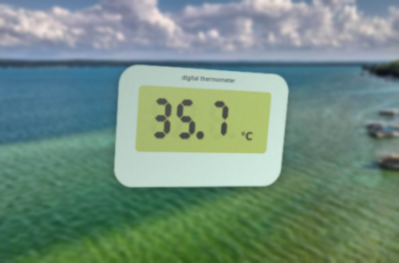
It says value=35.7 unit=°C
